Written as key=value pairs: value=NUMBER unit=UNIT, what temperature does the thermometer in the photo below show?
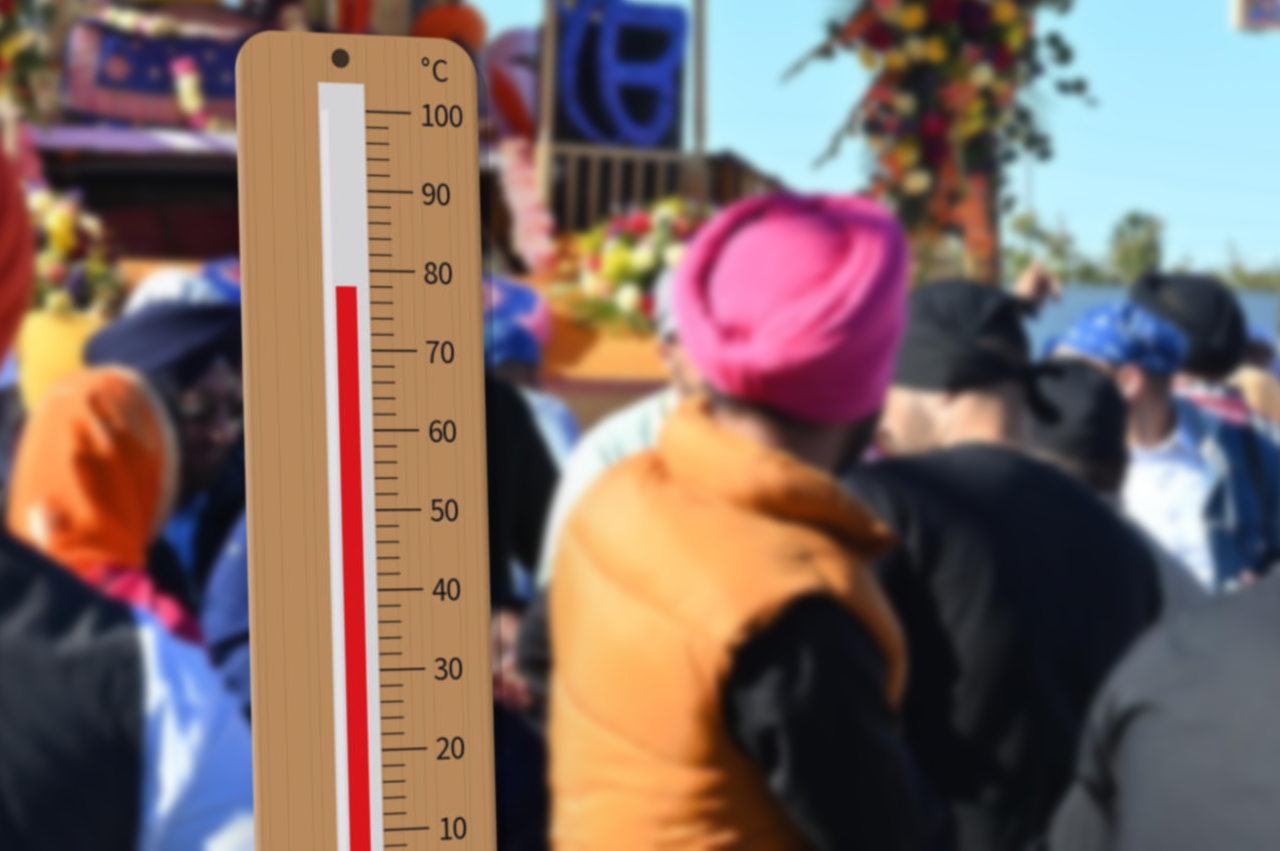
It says value=78 unit=°C
